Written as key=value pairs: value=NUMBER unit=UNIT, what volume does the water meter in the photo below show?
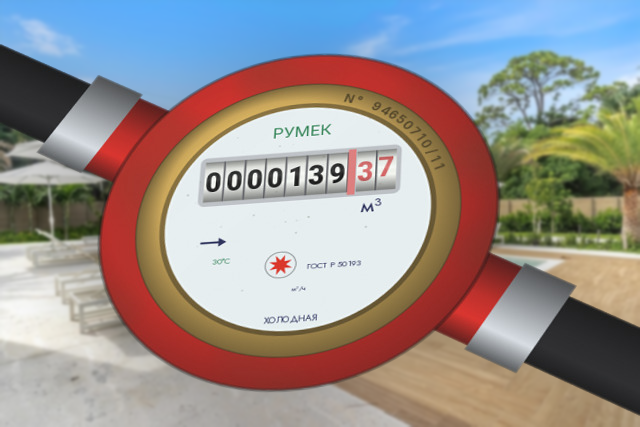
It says value=139.37 unit=m³
